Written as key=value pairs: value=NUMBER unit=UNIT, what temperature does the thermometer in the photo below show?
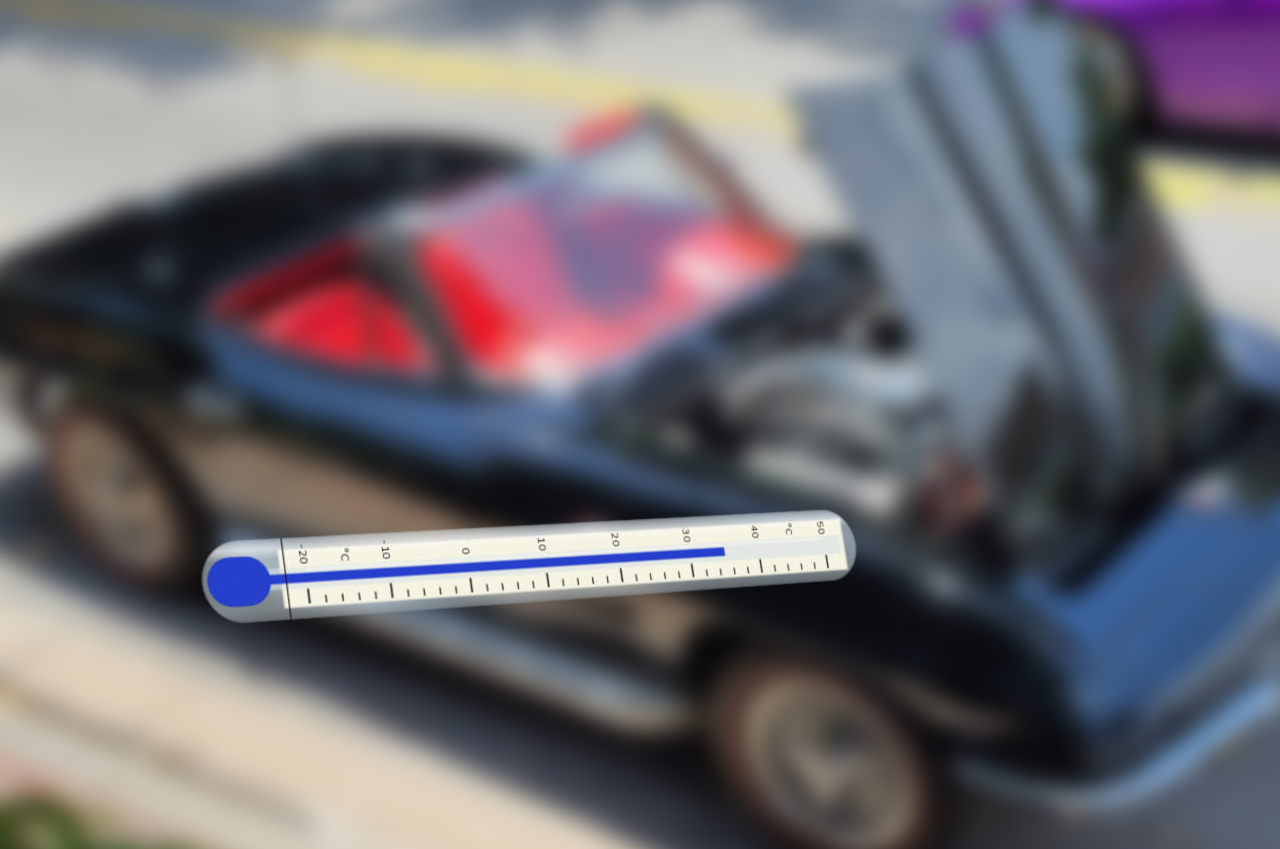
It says value=35 unit=°C
